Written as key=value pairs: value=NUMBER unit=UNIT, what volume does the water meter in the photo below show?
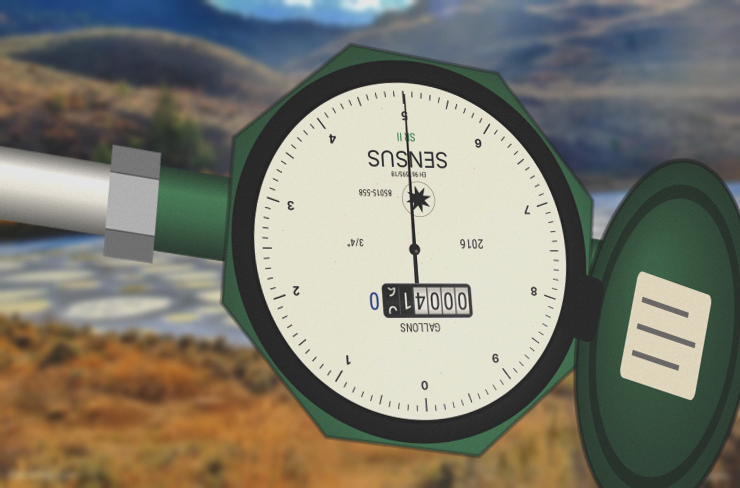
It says value=4155.0 unit=gal
